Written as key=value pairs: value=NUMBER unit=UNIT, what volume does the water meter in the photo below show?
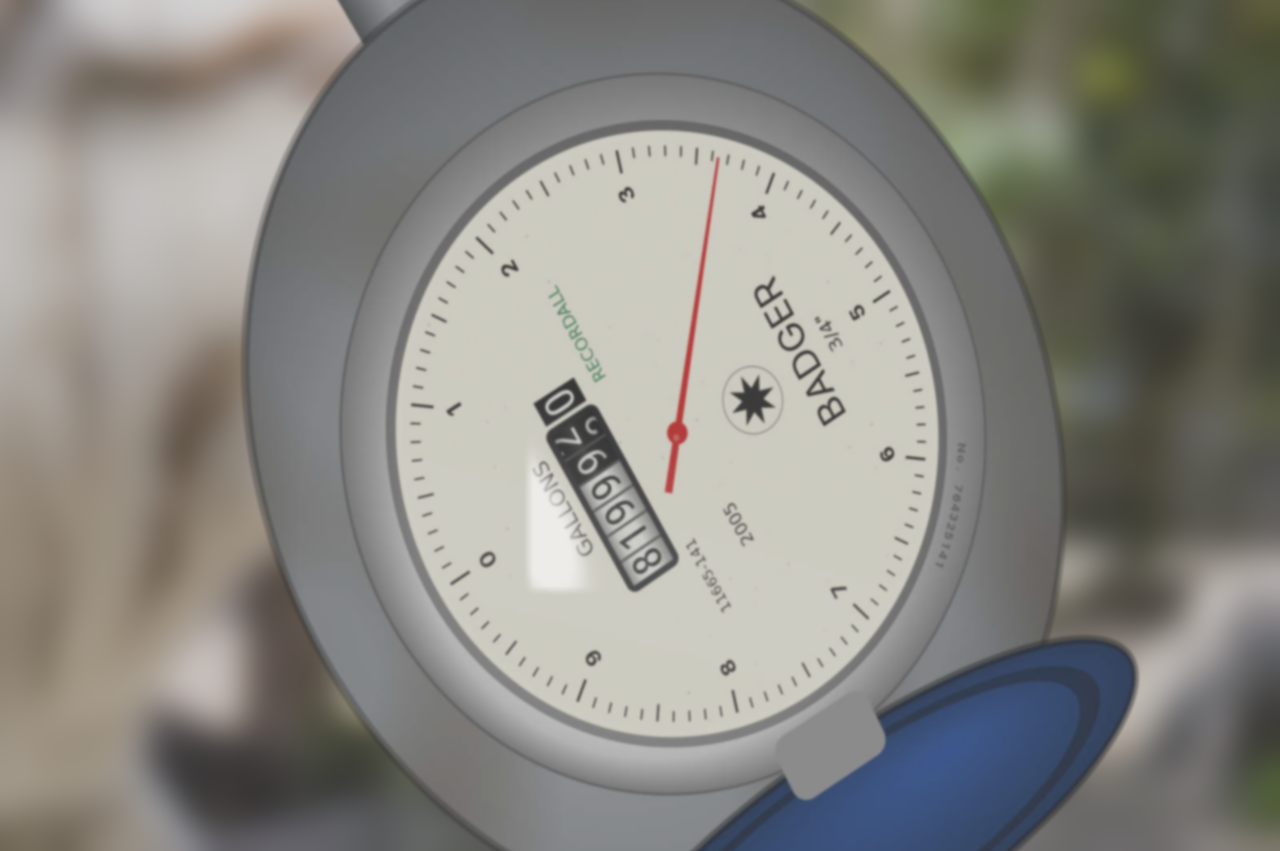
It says value=8199923.6 unit=gal
